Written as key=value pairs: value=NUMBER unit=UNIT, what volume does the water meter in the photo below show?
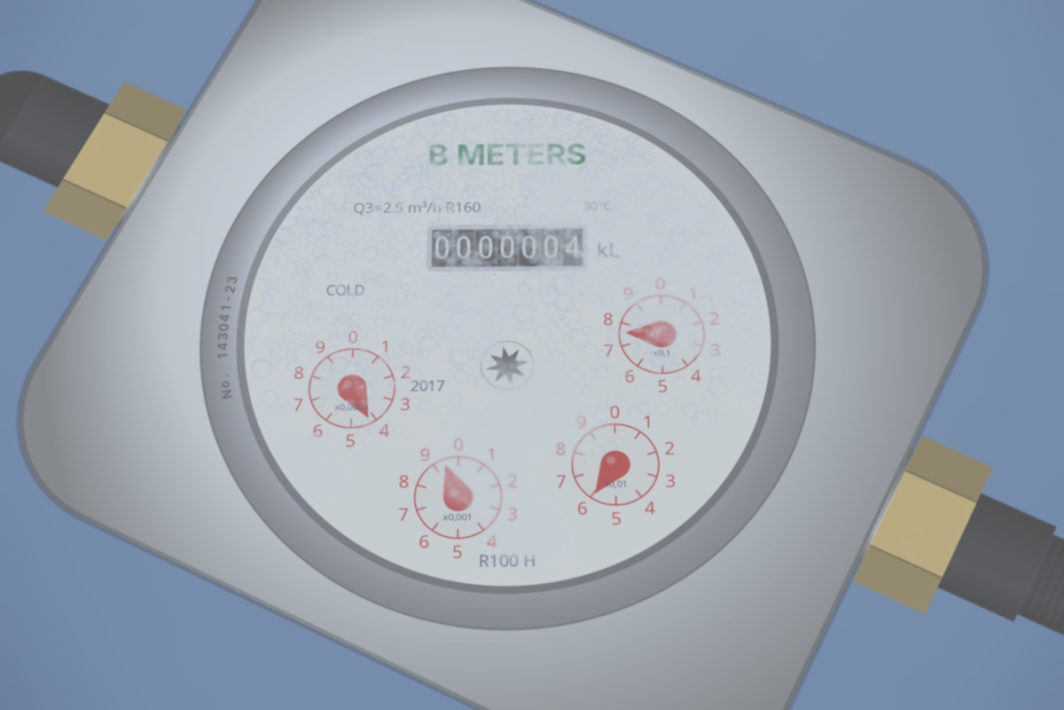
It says value=4.7594 unit=kL
